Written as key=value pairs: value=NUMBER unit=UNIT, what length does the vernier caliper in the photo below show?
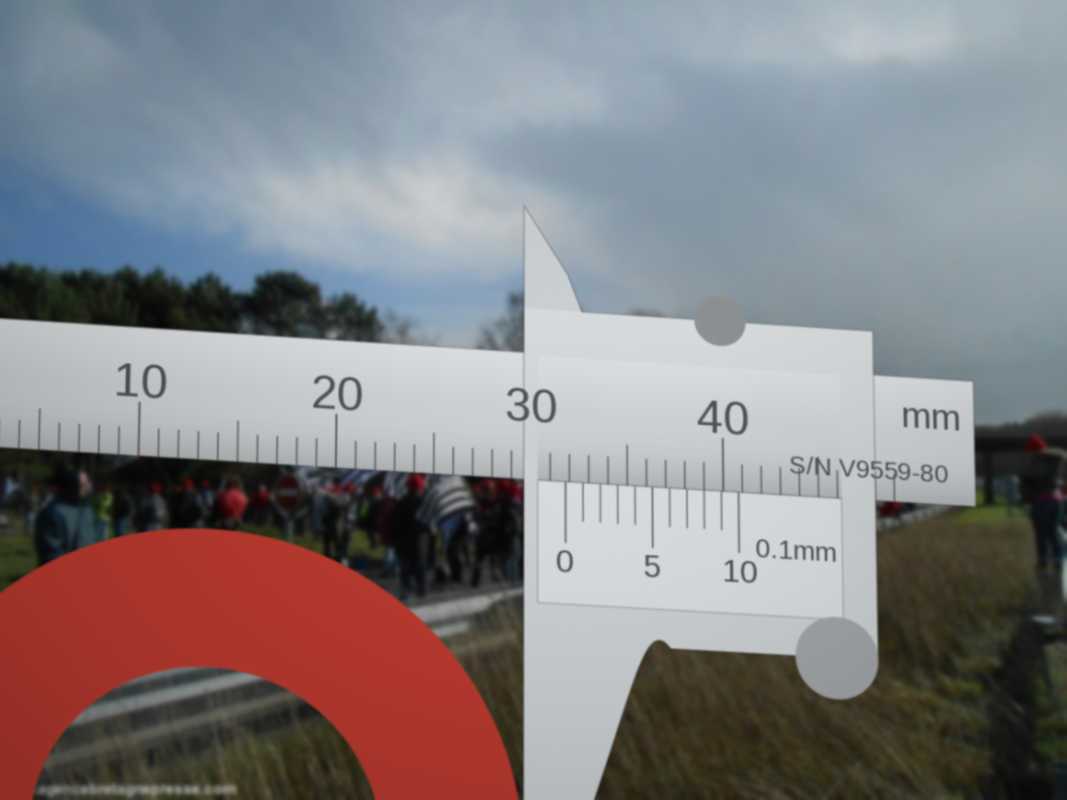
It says value=31.8 unit=mm
